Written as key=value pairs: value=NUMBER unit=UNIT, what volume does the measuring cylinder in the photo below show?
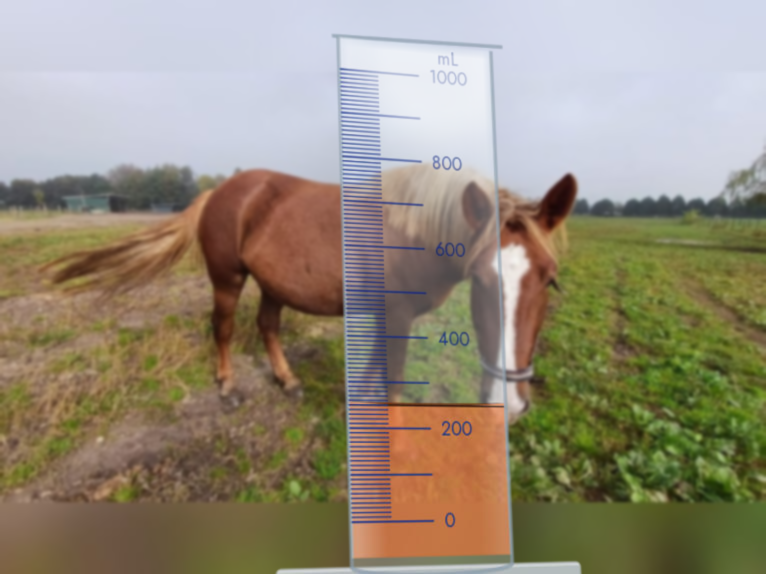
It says value=250 unit=mL
